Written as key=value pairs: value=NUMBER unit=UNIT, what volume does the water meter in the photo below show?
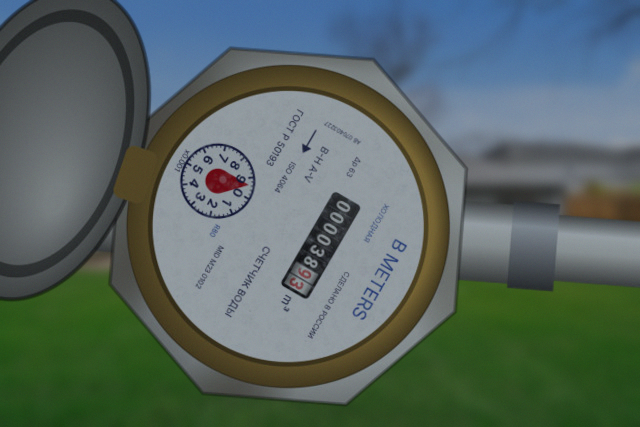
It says value=38.929 unit=m³
